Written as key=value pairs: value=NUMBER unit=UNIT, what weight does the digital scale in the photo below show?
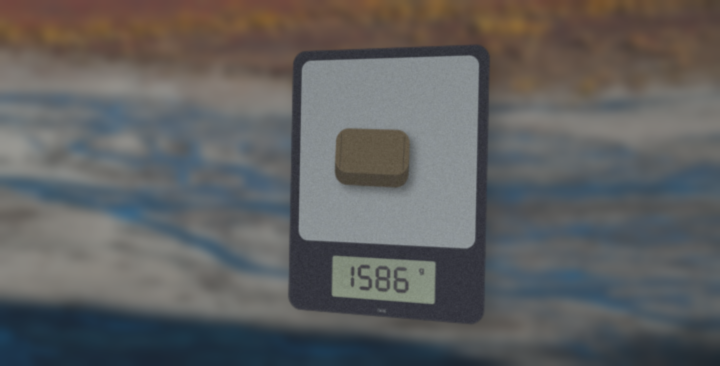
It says value=1586 unit=g
